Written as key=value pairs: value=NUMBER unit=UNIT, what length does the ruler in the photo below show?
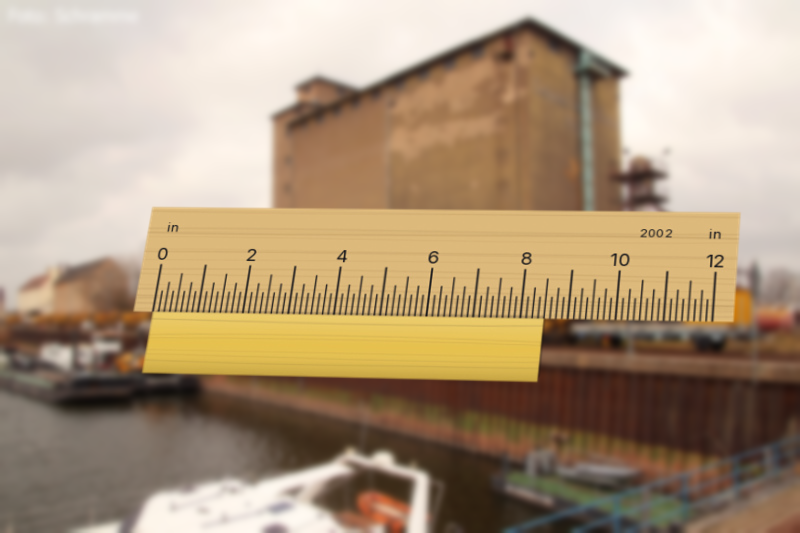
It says value=8.5 unit=in
